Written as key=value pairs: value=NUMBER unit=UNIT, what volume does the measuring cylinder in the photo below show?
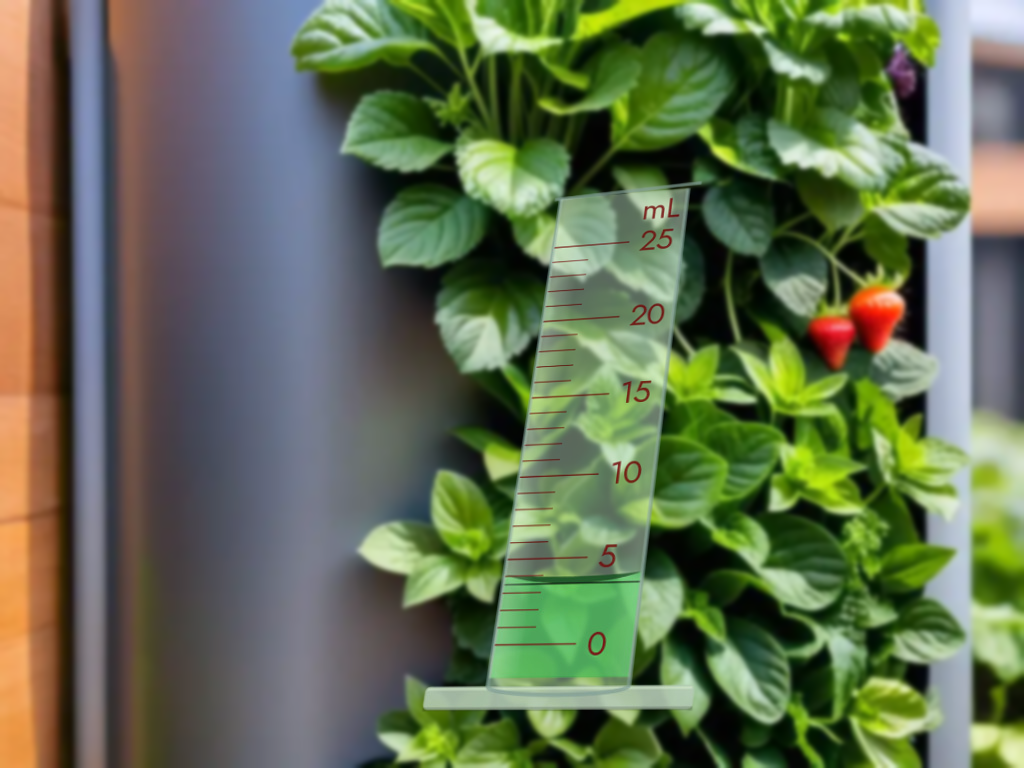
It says value=3.5 unit=mL
